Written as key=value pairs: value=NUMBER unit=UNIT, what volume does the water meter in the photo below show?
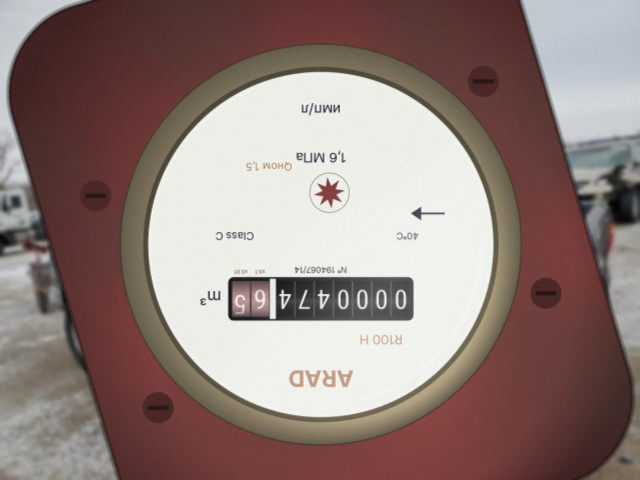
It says value=474.65 unit=m³
